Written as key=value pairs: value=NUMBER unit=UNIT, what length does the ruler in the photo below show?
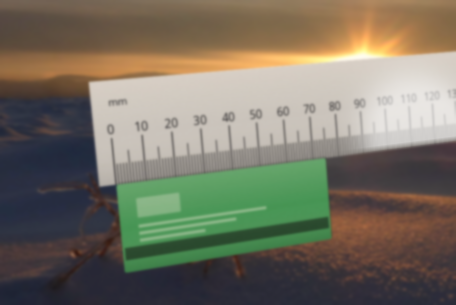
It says value=75 unit=mm
